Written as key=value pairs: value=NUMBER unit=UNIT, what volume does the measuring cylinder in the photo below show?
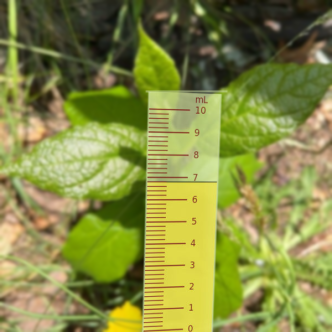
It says value=6.8 unit=mL
